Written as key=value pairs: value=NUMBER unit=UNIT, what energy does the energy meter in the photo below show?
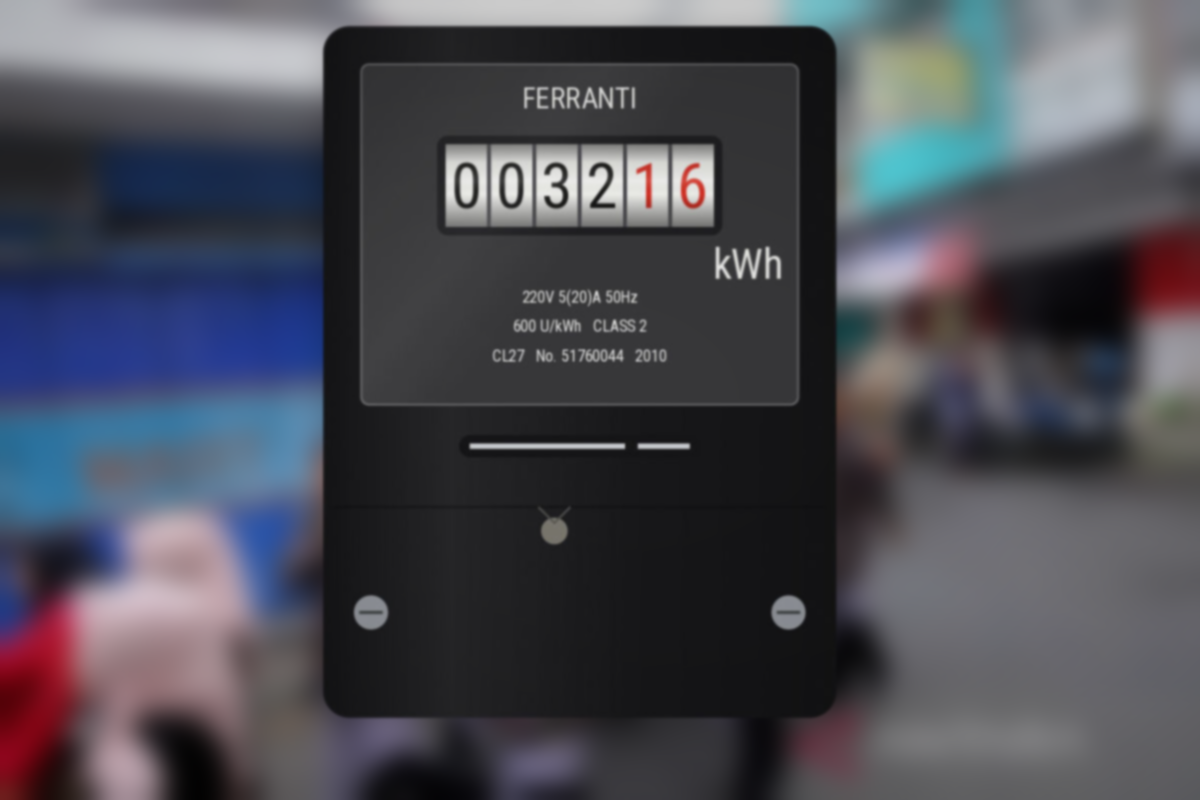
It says value=32.16 unit=kWh
